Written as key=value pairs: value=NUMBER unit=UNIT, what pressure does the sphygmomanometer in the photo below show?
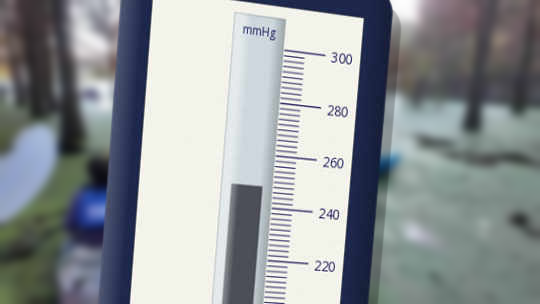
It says value=248 unit=mmHg
